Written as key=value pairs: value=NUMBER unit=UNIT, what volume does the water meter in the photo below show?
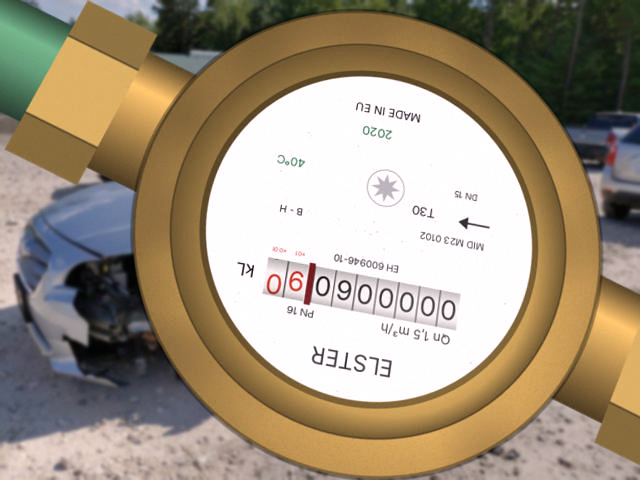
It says value=60.90 unit=kL
